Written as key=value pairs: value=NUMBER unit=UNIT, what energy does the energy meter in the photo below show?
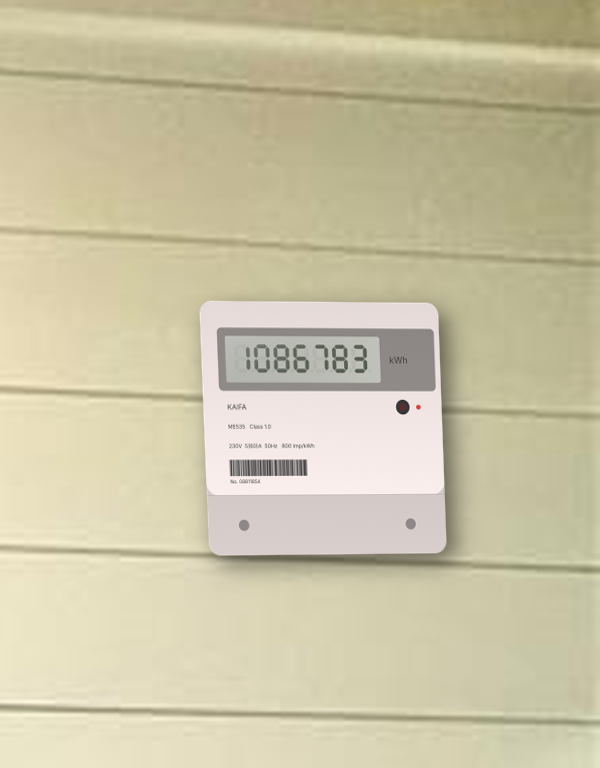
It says value=1086783 unit=kWh
